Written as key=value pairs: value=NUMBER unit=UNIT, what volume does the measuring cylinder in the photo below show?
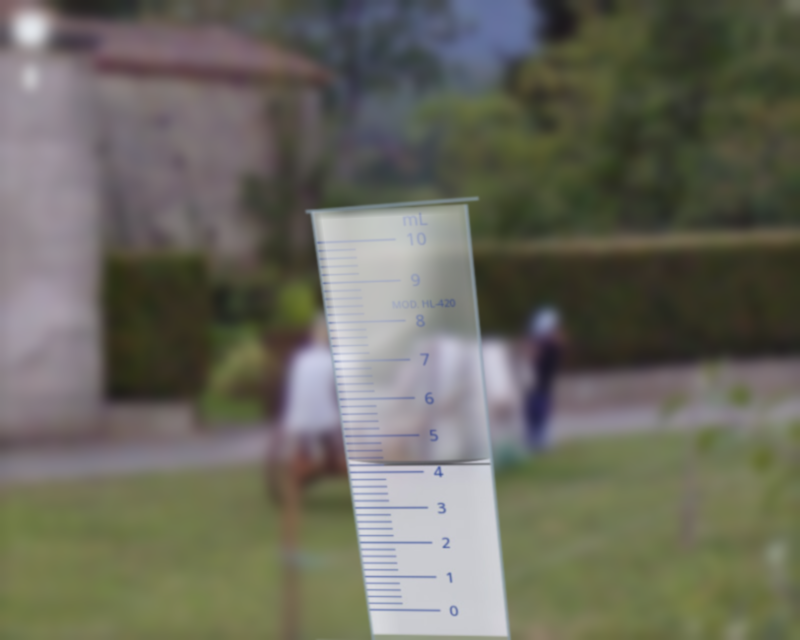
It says value=4.2 unit=mL
